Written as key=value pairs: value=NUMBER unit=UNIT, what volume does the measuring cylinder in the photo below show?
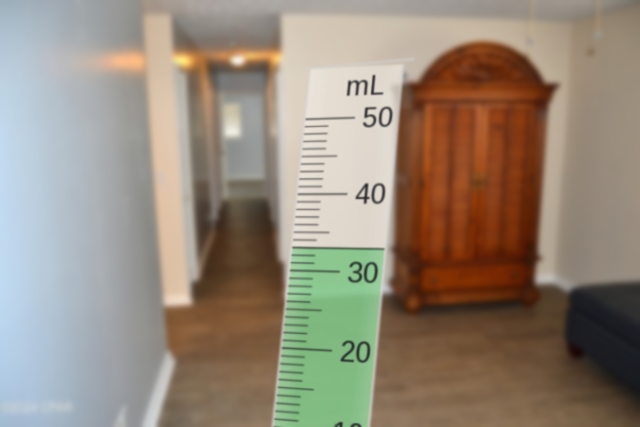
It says value=33 unit=mL
